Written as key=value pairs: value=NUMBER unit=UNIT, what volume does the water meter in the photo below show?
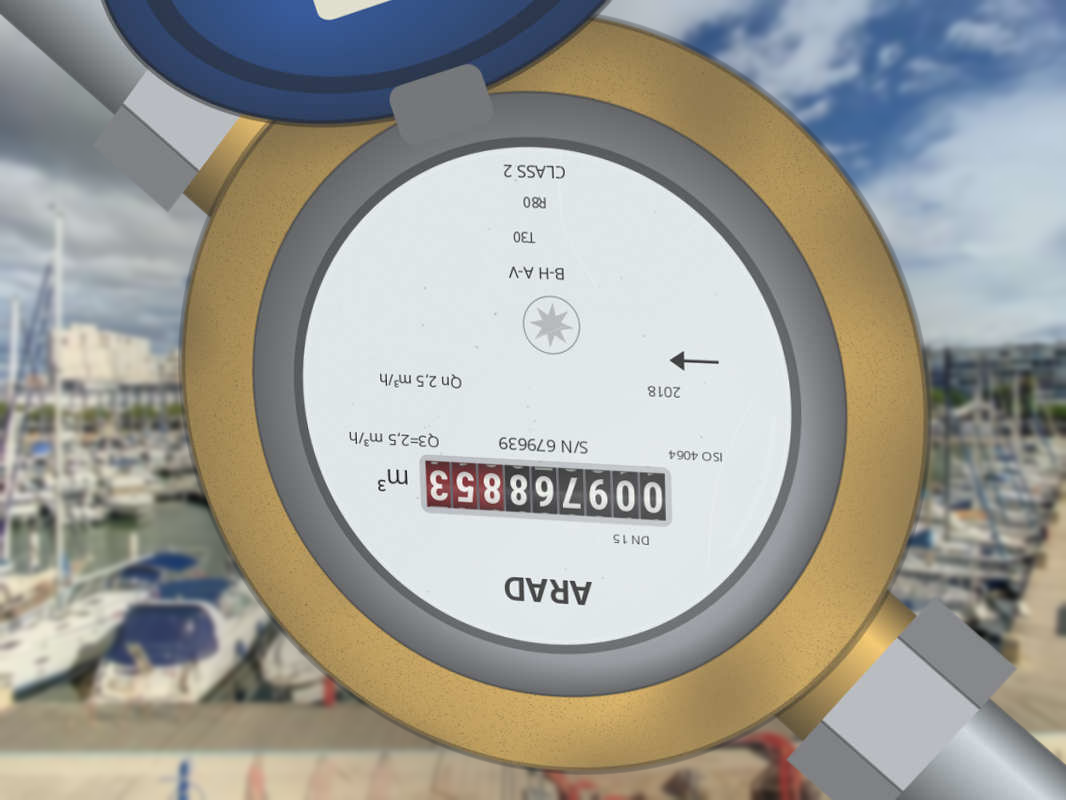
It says value=9768.853 unit=m³
